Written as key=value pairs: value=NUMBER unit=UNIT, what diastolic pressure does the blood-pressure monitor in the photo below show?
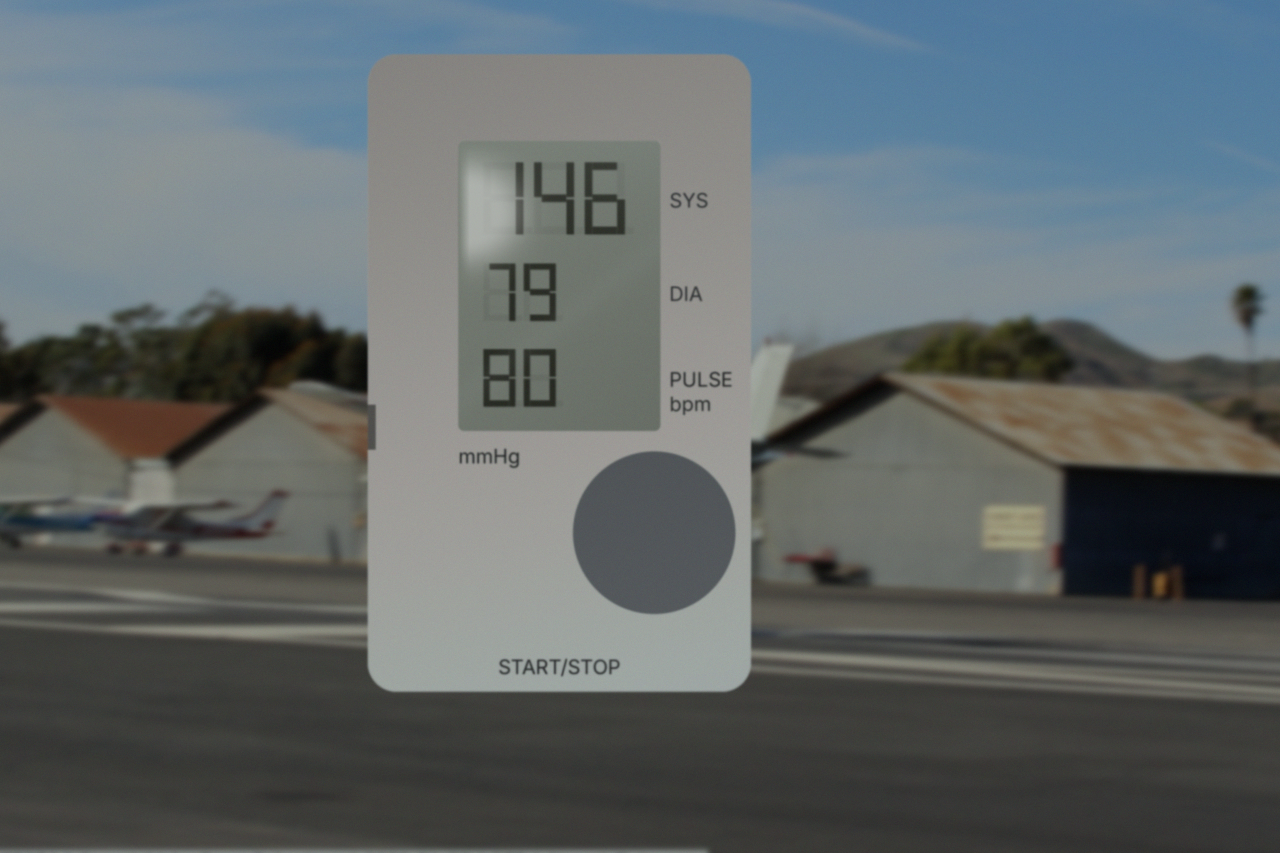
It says value=79 unit=mmHg
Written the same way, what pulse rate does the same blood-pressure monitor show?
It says value=80 unit=bpm
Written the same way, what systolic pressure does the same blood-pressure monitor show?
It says value=146 unit=mmHg
